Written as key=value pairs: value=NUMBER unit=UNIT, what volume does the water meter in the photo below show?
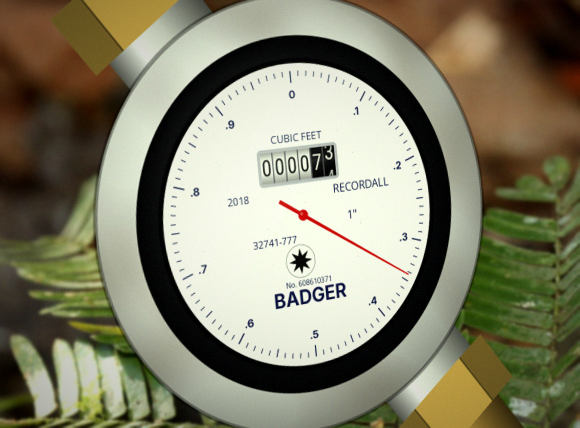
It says value=73.34 unit=ft³
